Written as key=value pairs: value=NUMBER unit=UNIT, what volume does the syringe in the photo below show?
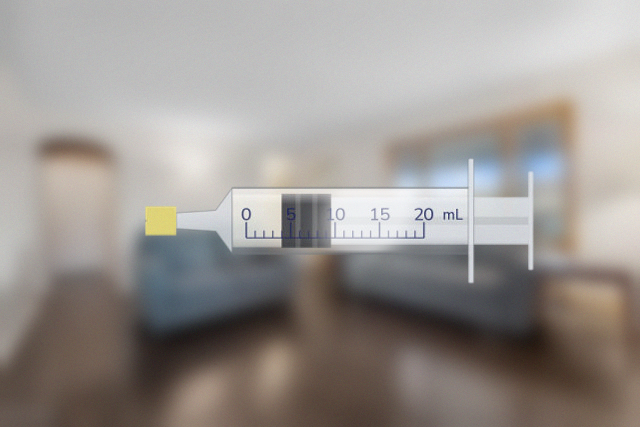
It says value=4 unit=mL
